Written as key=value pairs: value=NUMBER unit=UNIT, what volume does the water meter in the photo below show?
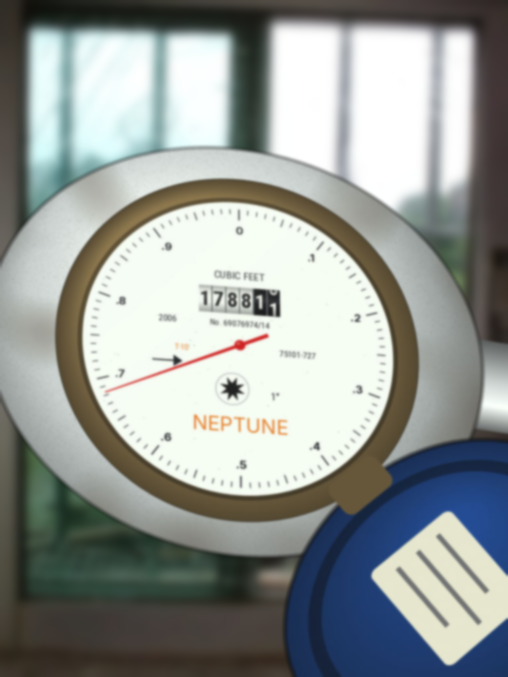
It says value=178810.68 unit=ft³
